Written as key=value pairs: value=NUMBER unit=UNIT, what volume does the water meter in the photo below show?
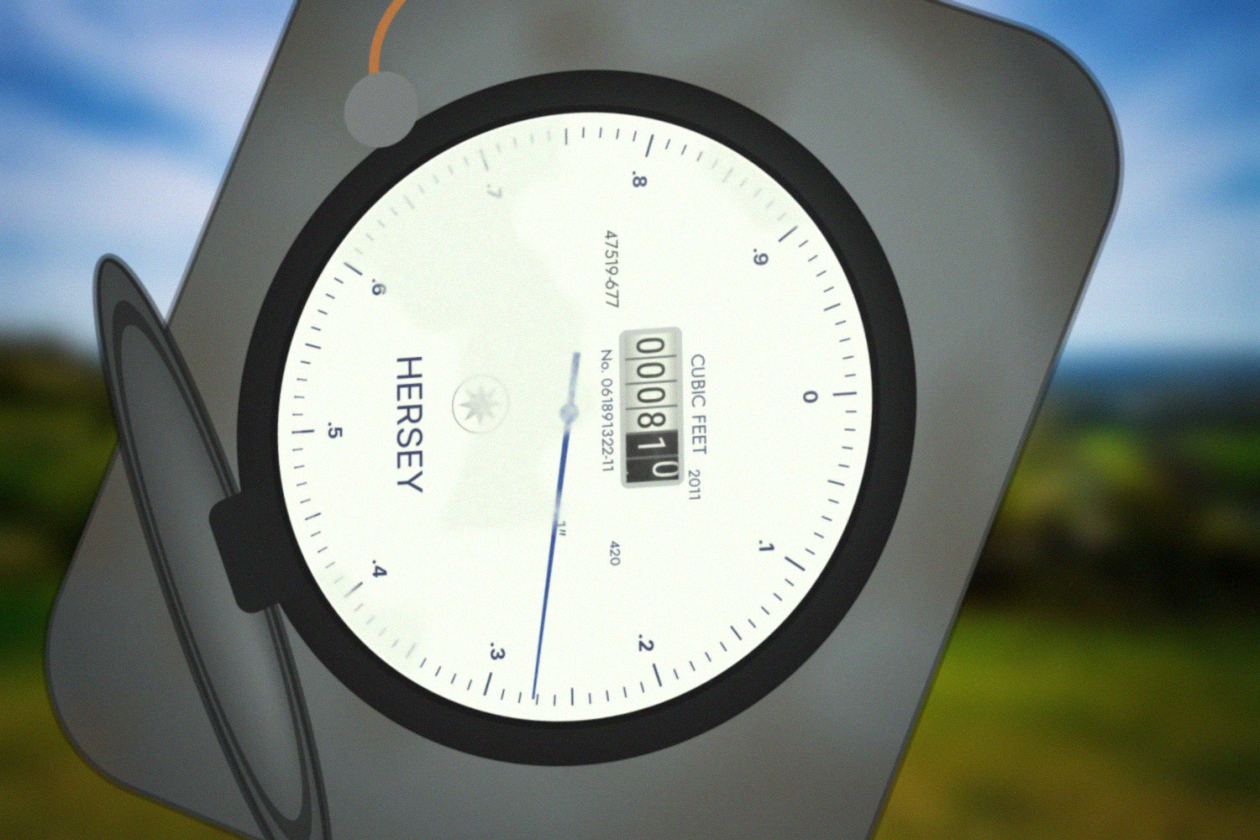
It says value=810.27 unit=ft³
